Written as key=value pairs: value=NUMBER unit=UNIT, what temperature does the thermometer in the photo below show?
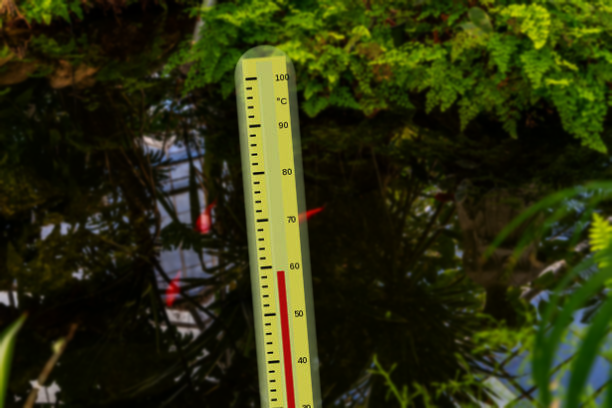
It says value=59 unit=°C
